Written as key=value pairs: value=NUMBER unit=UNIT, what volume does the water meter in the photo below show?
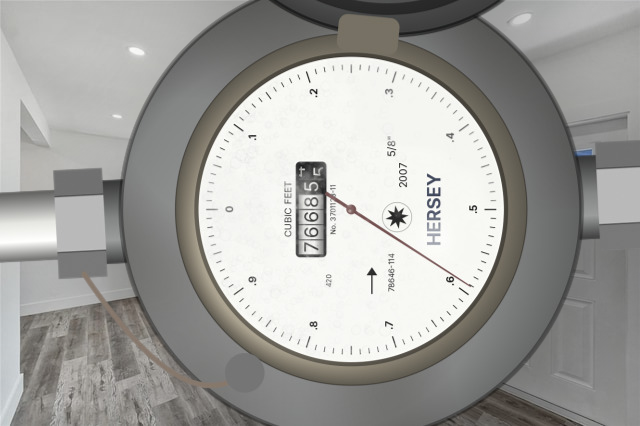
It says value=766854.59 unit=ft³
